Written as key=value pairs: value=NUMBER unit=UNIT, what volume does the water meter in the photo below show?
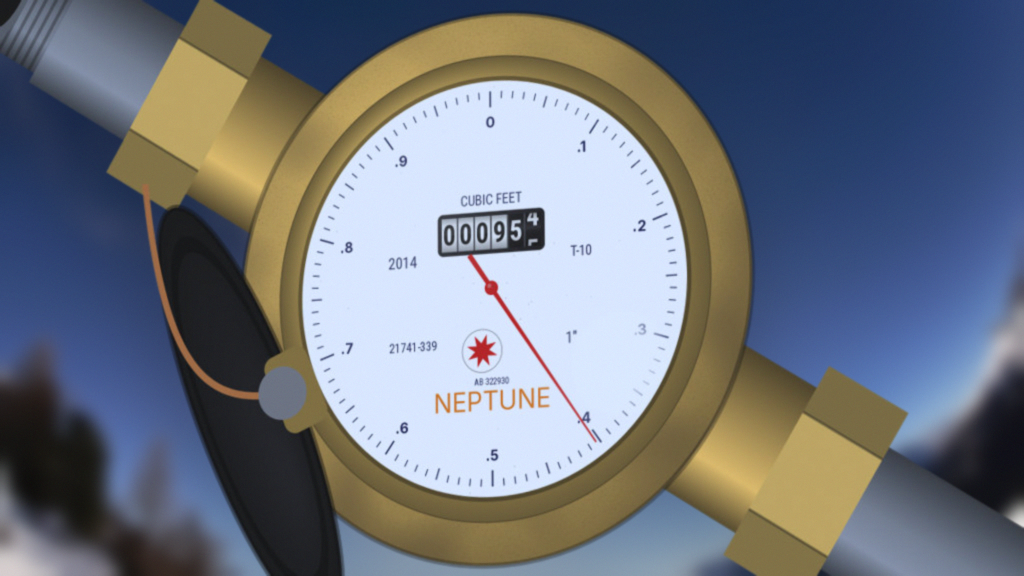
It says value=954.40 unit=ft³
